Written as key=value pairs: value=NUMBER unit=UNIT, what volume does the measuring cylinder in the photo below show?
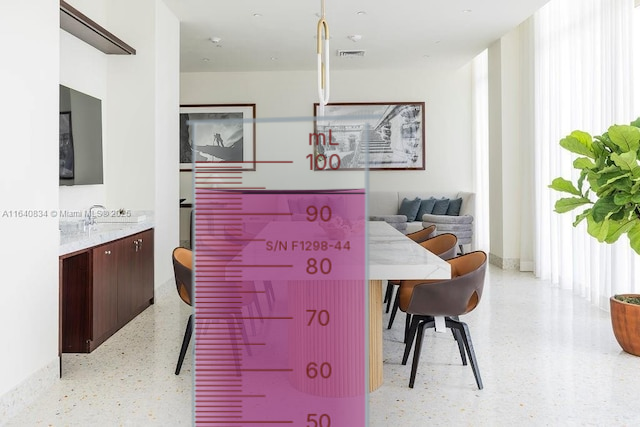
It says value=94 unit=mL
